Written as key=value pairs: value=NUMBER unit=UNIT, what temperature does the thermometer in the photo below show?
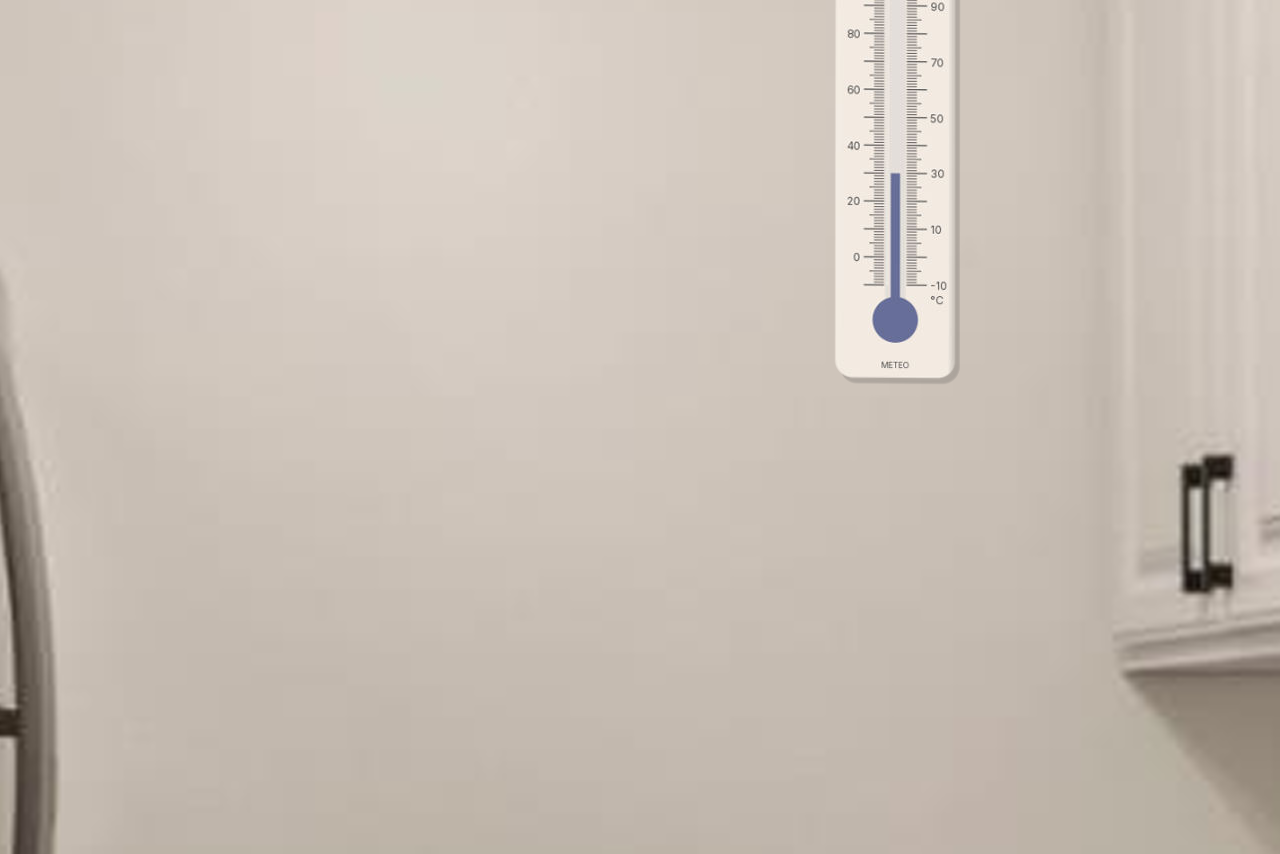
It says value=30 unit=°C
